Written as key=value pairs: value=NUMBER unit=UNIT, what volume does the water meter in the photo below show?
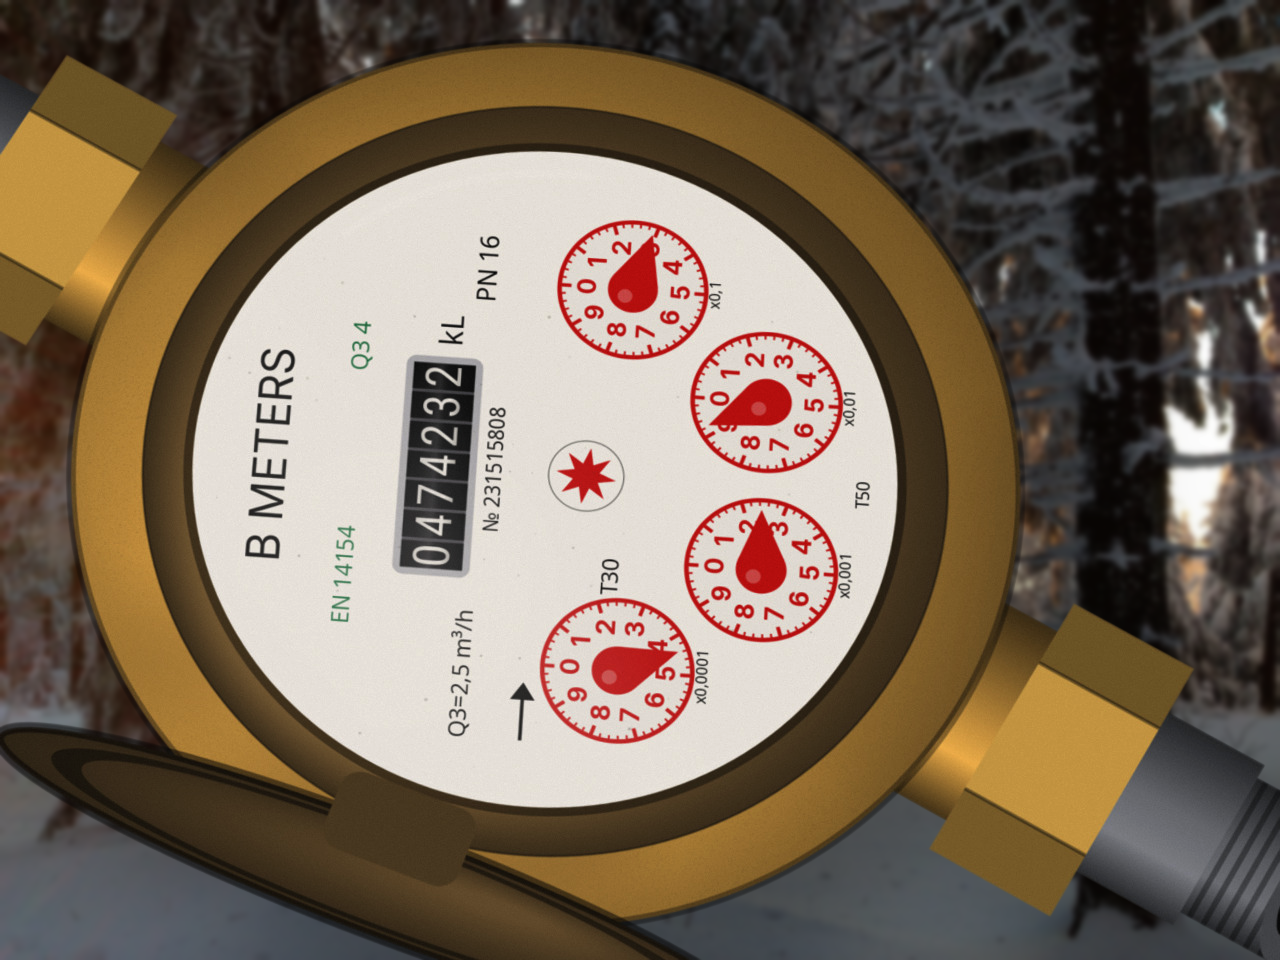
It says value=474232.2924 unit=kL
